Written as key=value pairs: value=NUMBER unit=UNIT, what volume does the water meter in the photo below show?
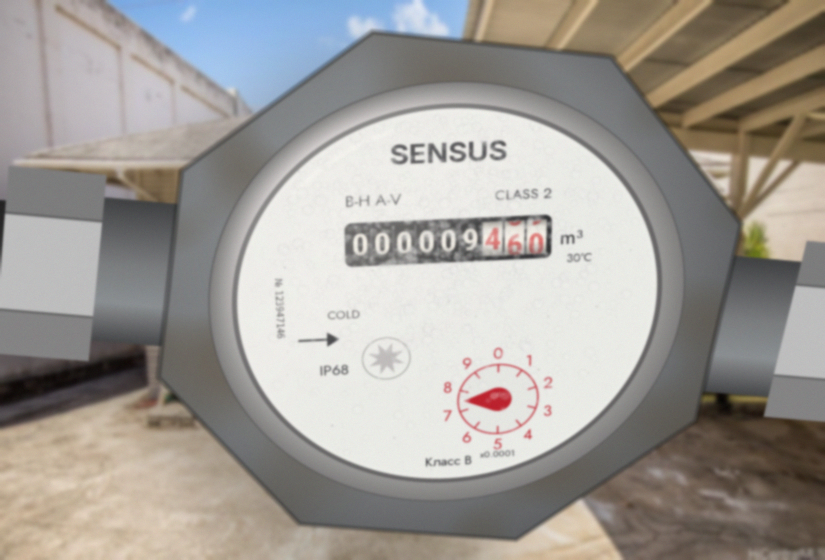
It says value=9.4597 unit=m³
